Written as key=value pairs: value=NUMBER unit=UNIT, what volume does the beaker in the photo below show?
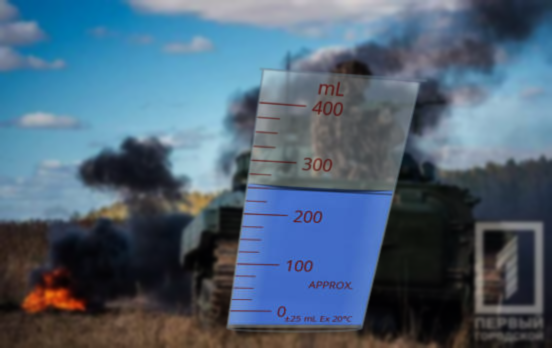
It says value=250 unit=mL
